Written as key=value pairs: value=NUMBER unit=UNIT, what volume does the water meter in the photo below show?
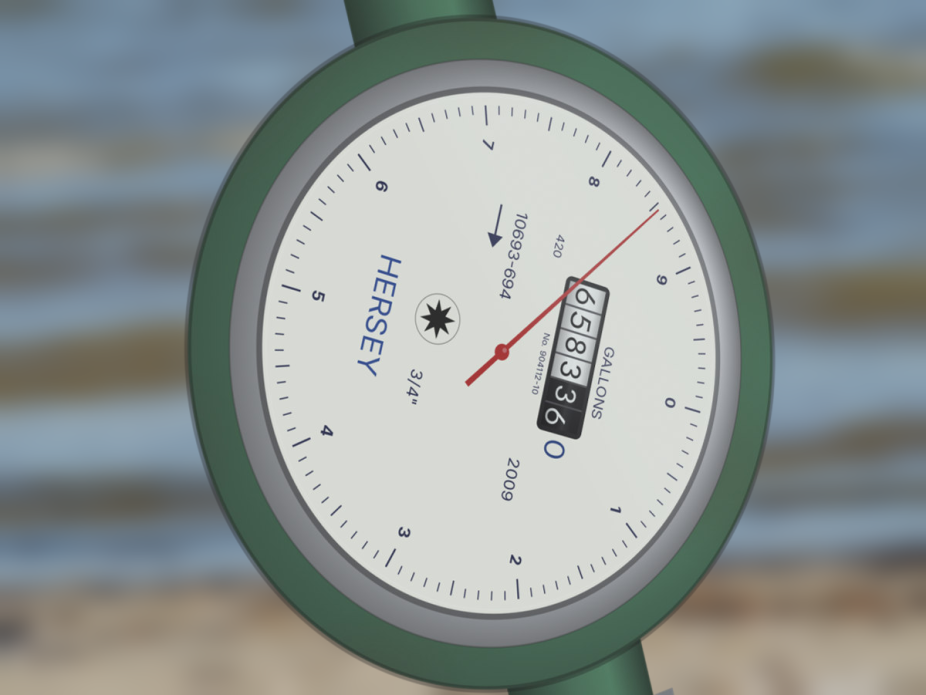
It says value=6583358.5 unit=gal
